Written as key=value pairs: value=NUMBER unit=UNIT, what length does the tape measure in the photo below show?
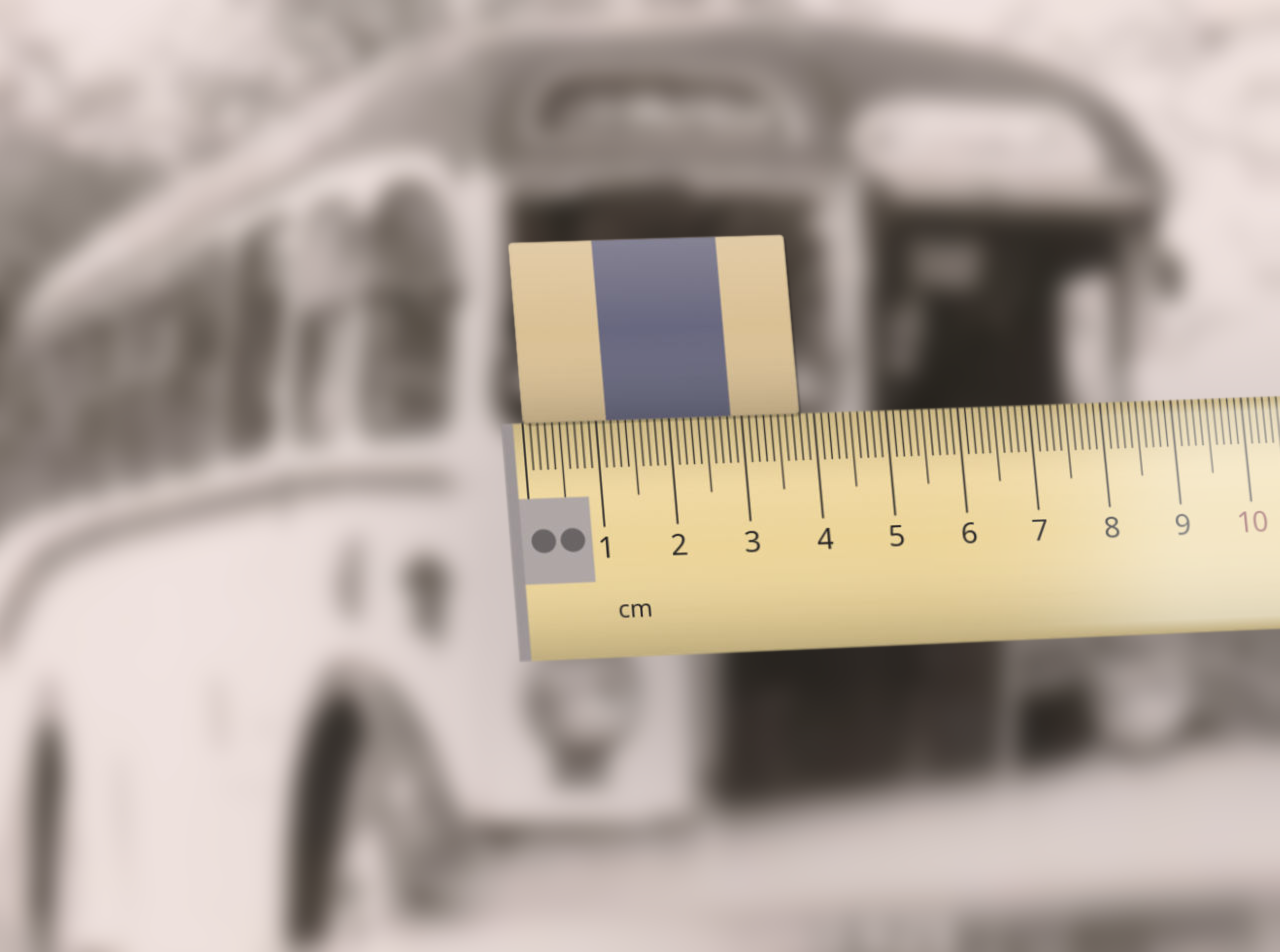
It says value=3.8 unit=cm
